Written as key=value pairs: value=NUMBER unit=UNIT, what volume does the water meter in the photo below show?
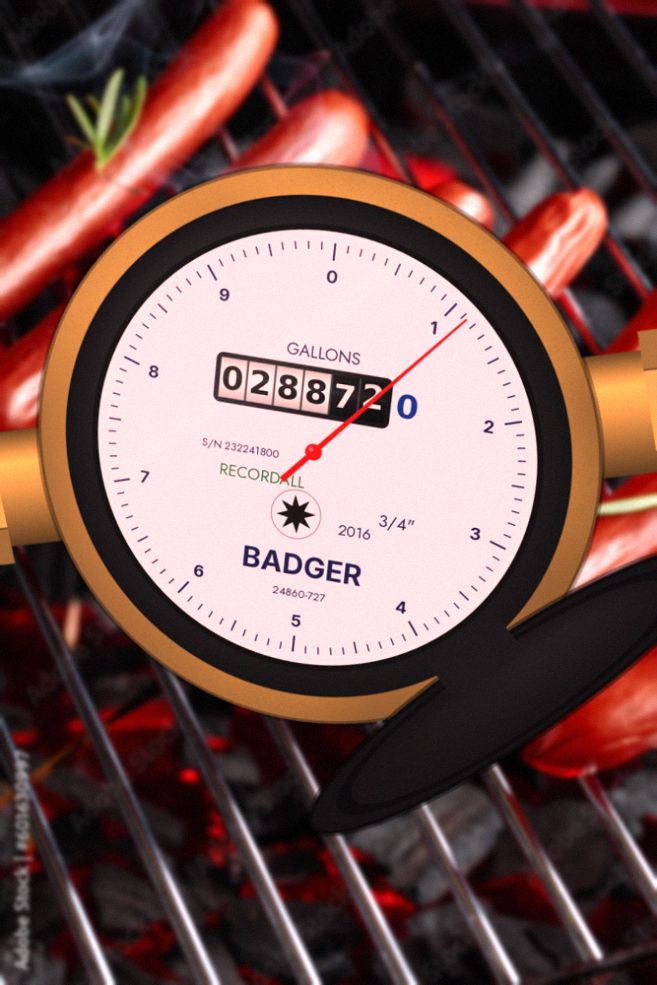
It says value=288721.1 unit=gal
